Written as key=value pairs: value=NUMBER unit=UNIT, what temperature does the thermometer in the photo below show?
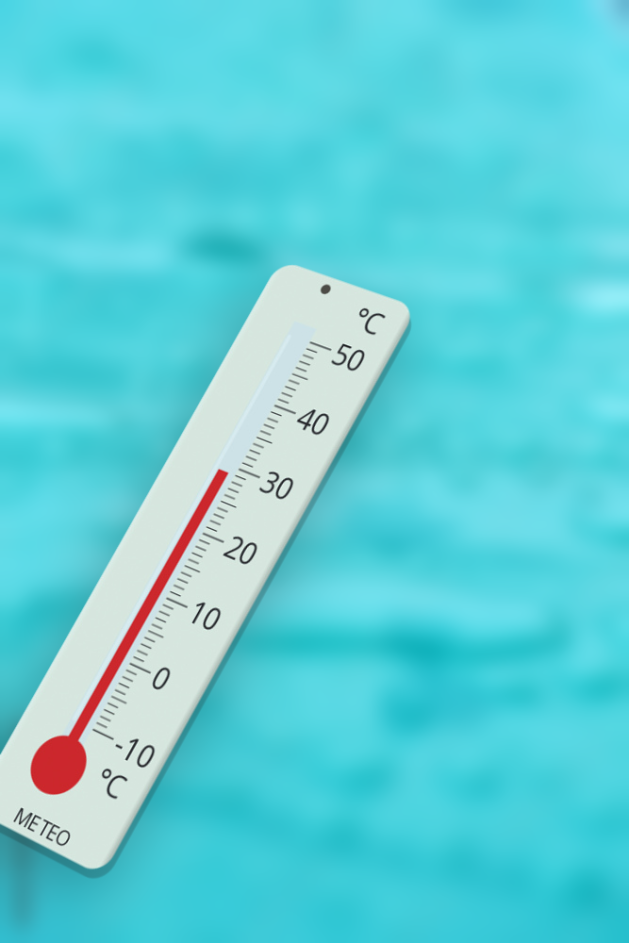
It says value=29 unit=°C
